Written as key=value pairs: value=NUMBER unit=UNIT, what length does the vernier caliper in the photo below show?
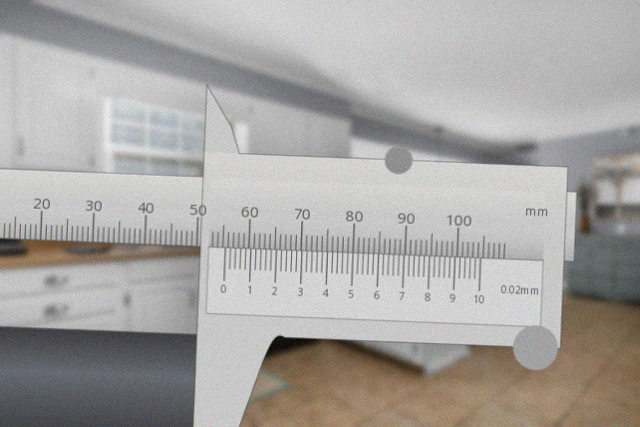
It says value=55.5 unit=mm
